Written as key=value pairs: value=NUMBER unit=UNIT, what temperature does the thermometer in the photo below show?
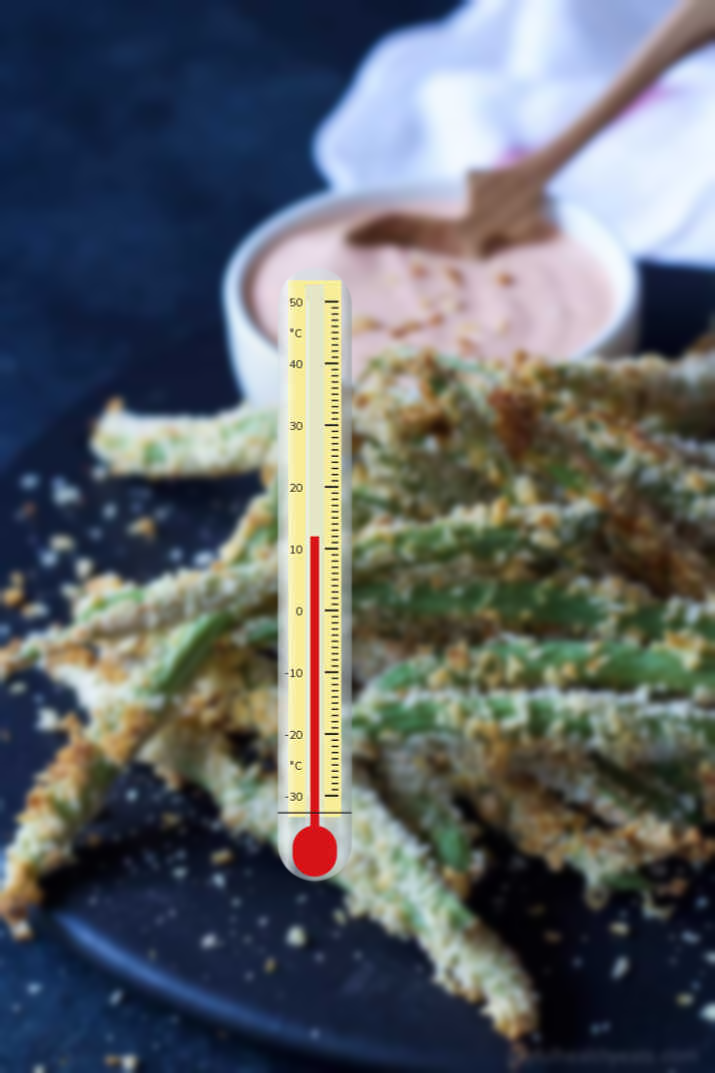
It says value=12 unit=°C
